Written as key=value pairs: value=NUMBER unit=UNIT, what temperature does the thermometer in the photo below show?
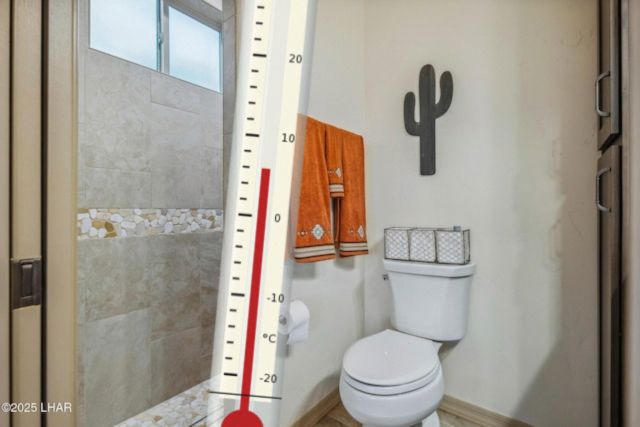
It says value=6 unit=°C
